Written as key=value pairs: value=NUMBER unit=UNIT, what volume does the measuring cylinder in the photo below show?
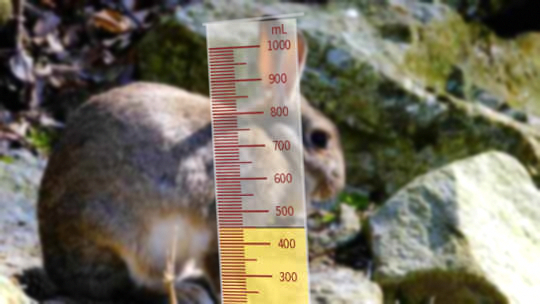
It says value=450 unit=mL
